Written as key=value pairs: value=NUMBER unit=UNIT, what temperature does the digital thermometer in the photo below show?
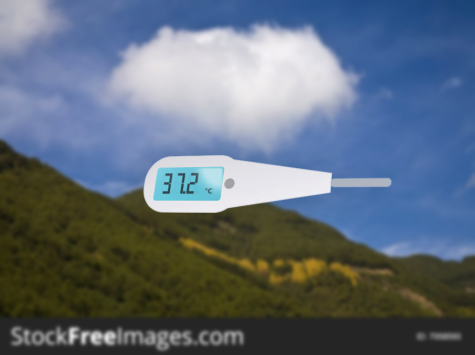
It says value=37.2 unit=°C
